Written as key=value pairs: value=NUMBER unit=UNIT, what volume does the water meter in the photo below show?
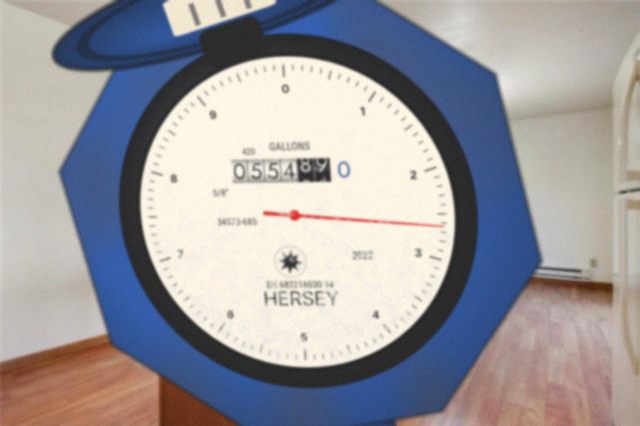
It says value=554892.6 unit=gal
